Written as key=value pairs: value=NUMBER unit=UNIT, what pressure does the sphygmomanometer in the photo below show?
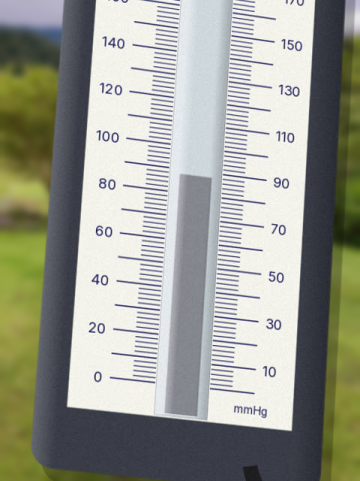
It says value=88 unit=mmHg
